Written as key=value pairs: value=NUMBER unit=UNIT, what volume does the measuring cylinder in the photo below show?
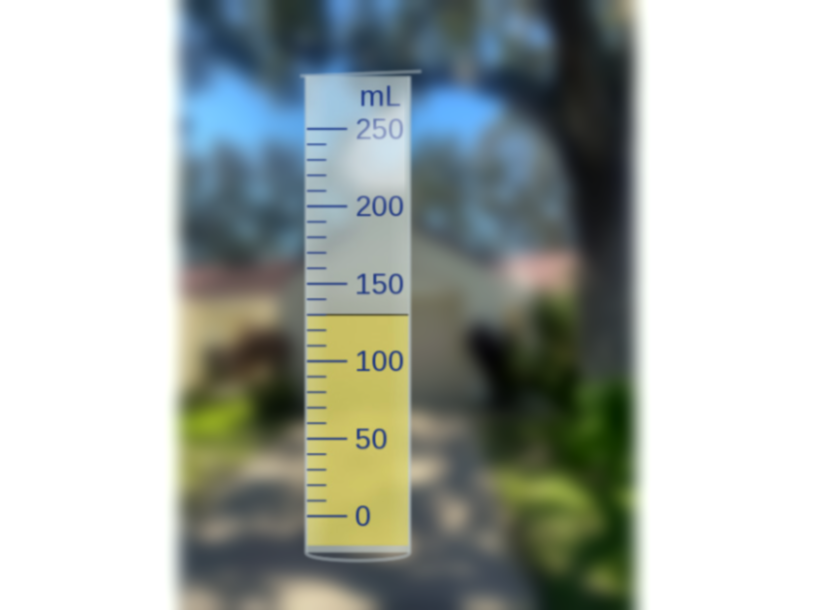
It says value=130 unit=mL
